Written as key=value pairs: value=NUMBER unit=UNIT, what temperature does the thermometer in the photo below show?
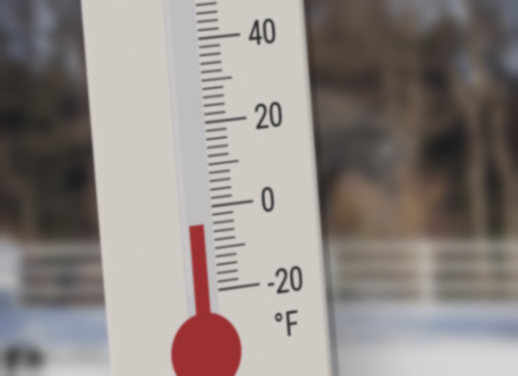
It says value=-4 unit=°F
